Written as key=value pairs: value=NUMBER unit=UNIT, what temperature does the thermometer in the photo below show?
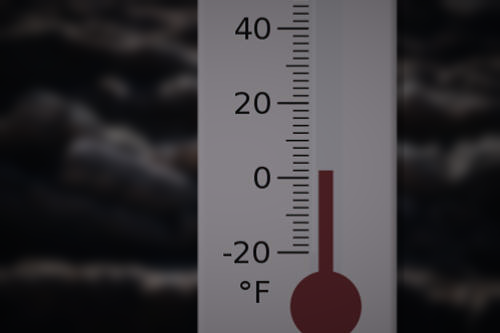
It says value=2 unit=°F
